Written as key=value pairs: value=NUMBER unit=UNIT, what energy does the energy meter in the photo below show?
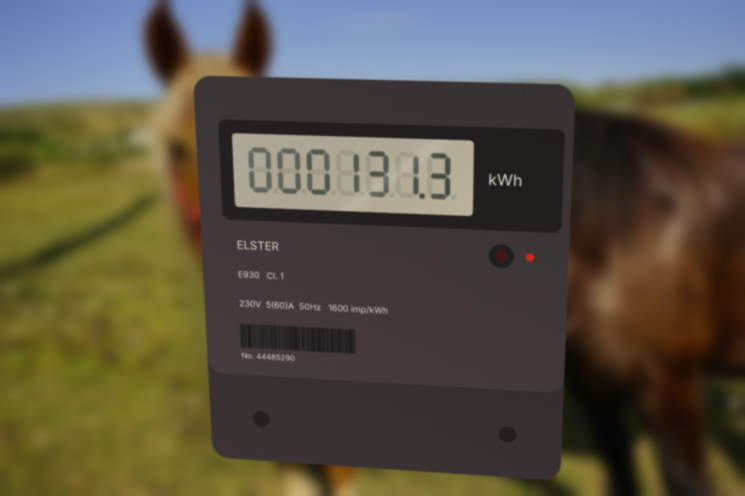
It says value=131.3 unit=kWh
